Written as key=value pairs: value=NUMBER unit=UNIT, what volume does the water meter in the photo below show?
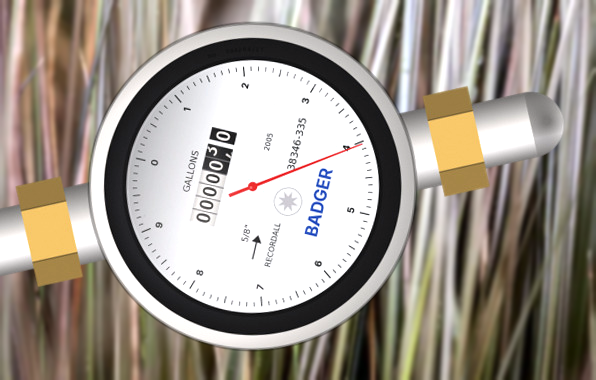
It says value=34.0 unit=gal
